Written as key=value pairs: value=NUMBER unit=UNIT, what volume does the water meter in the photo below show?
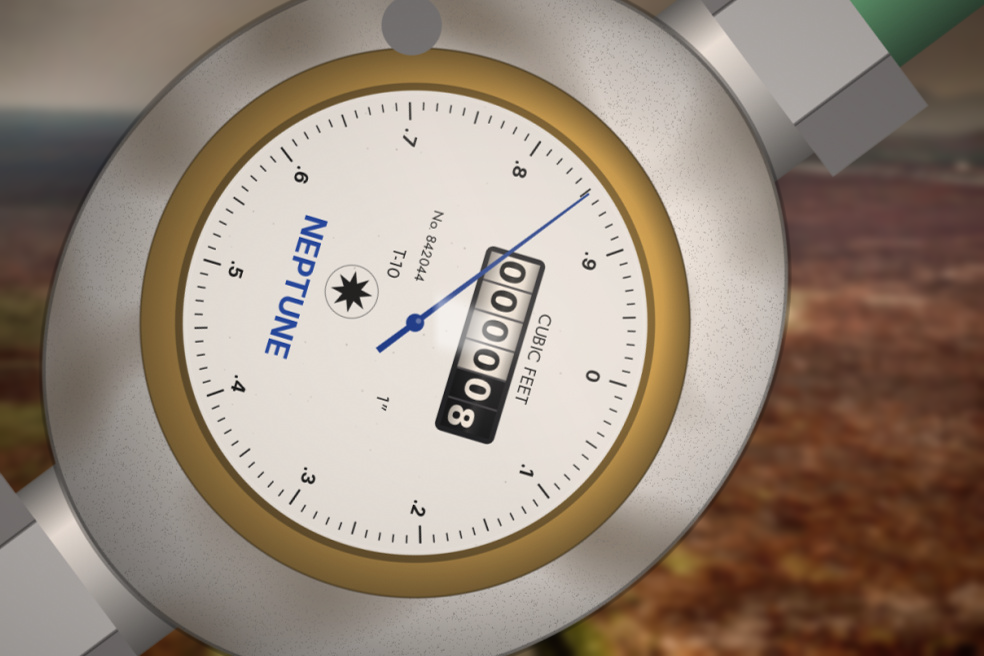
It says value=7.85 unit=ft³
